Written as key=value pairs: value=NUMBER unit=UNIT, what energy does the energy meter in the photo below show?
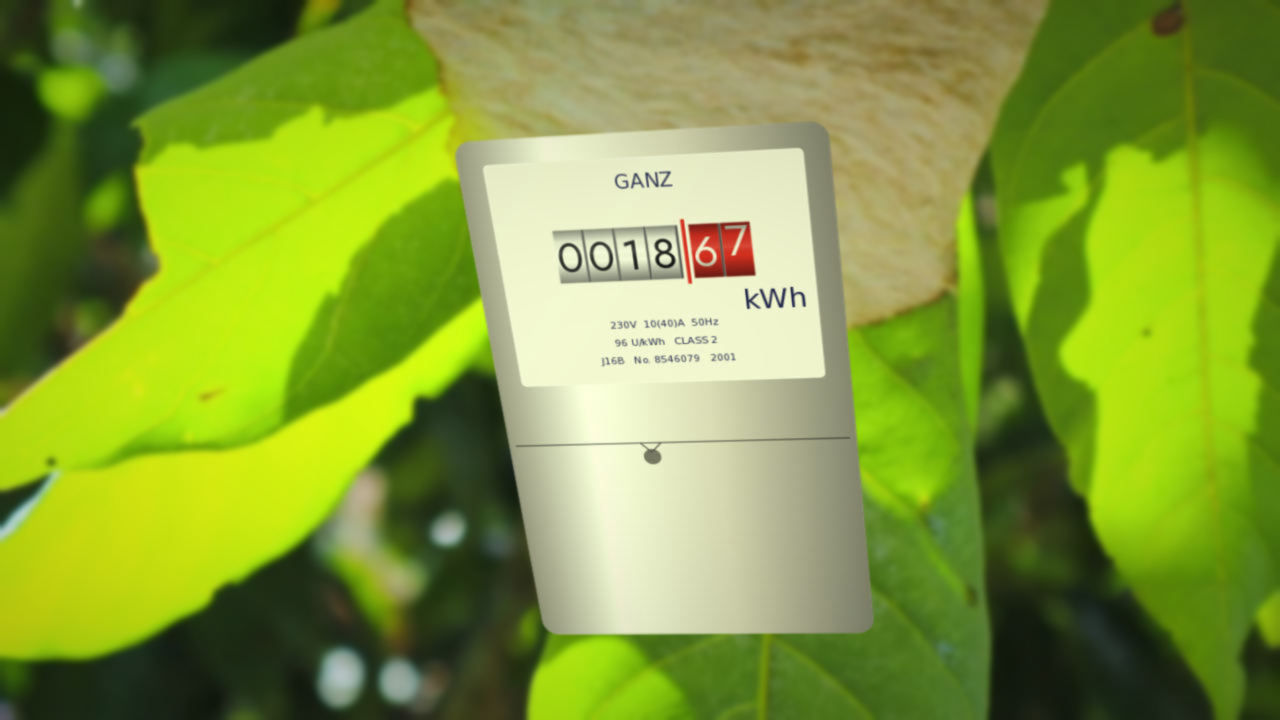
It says value=18.67 unit=kWh
